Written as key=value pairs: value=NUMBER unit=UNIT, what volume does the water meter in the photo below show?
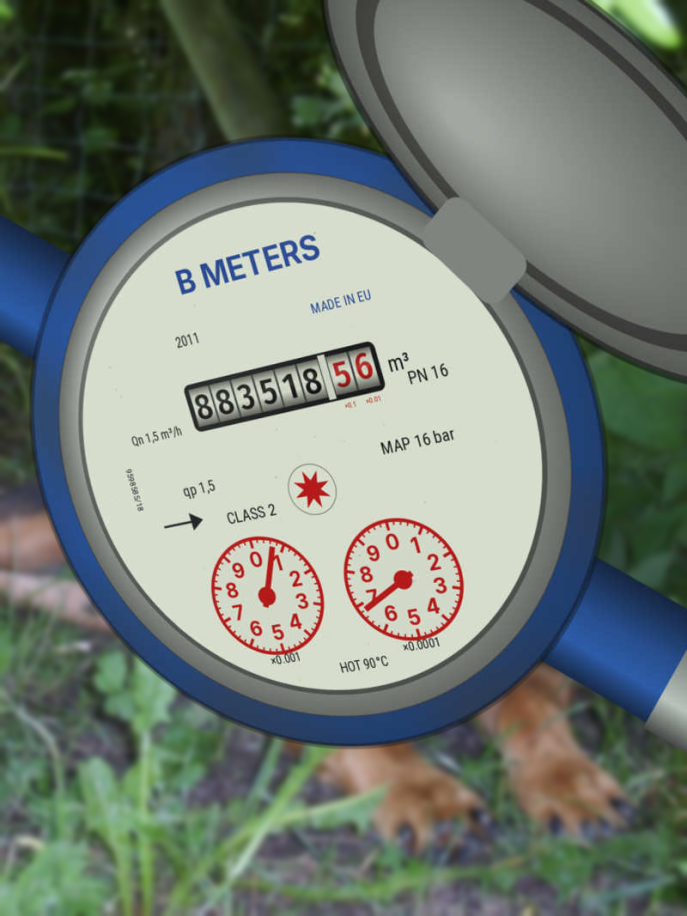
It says value=883518.5606 unit=m³
